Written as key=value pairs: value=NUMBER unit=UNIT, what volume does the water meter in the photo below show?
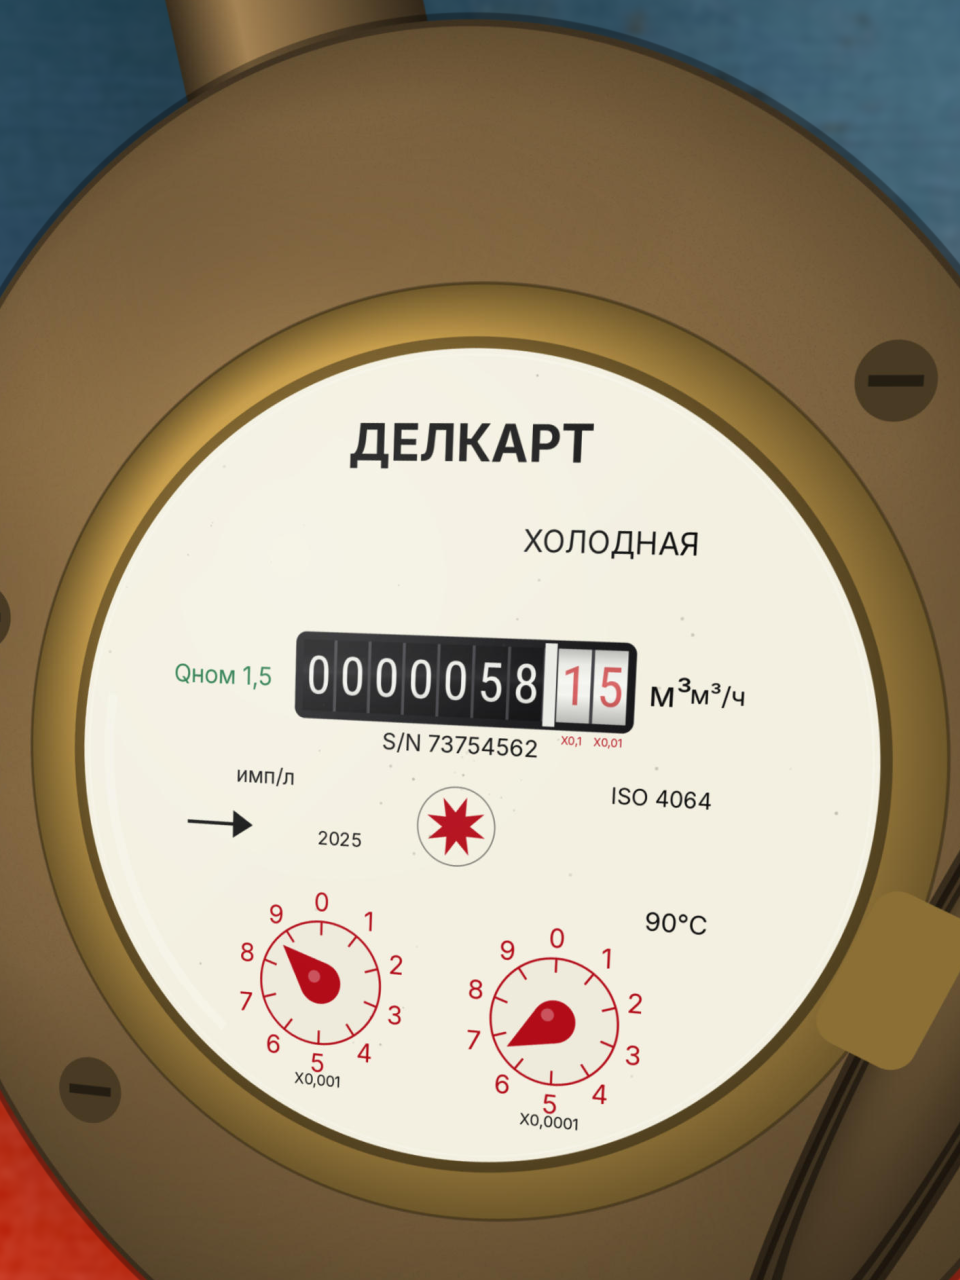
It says value=58.1586 unit=m³
